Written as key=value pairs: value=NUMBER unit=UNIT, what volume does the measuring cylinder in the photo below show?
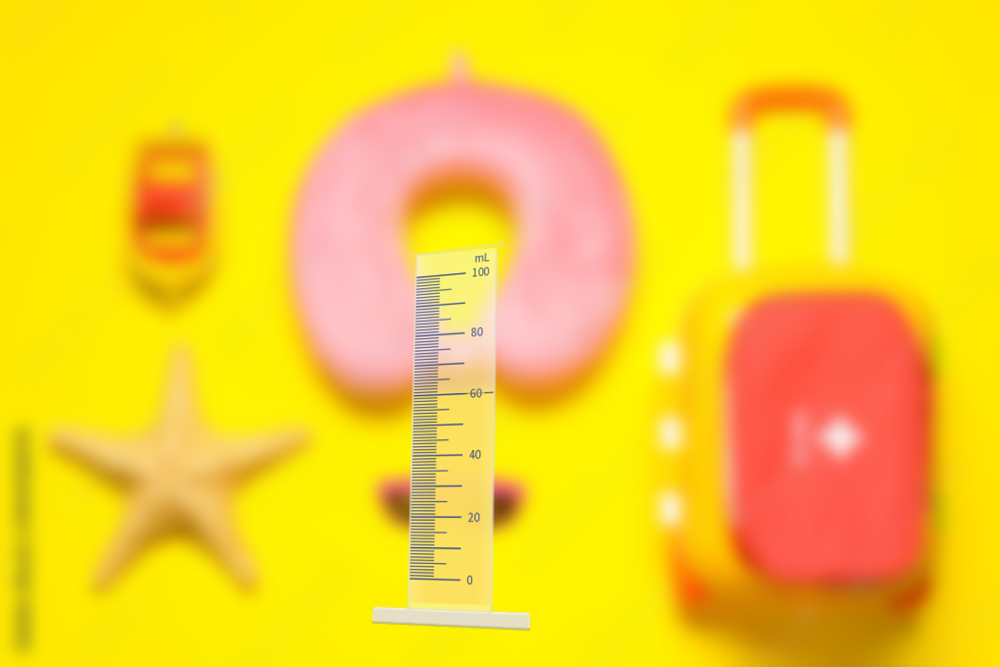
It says value=60 unit=mL
